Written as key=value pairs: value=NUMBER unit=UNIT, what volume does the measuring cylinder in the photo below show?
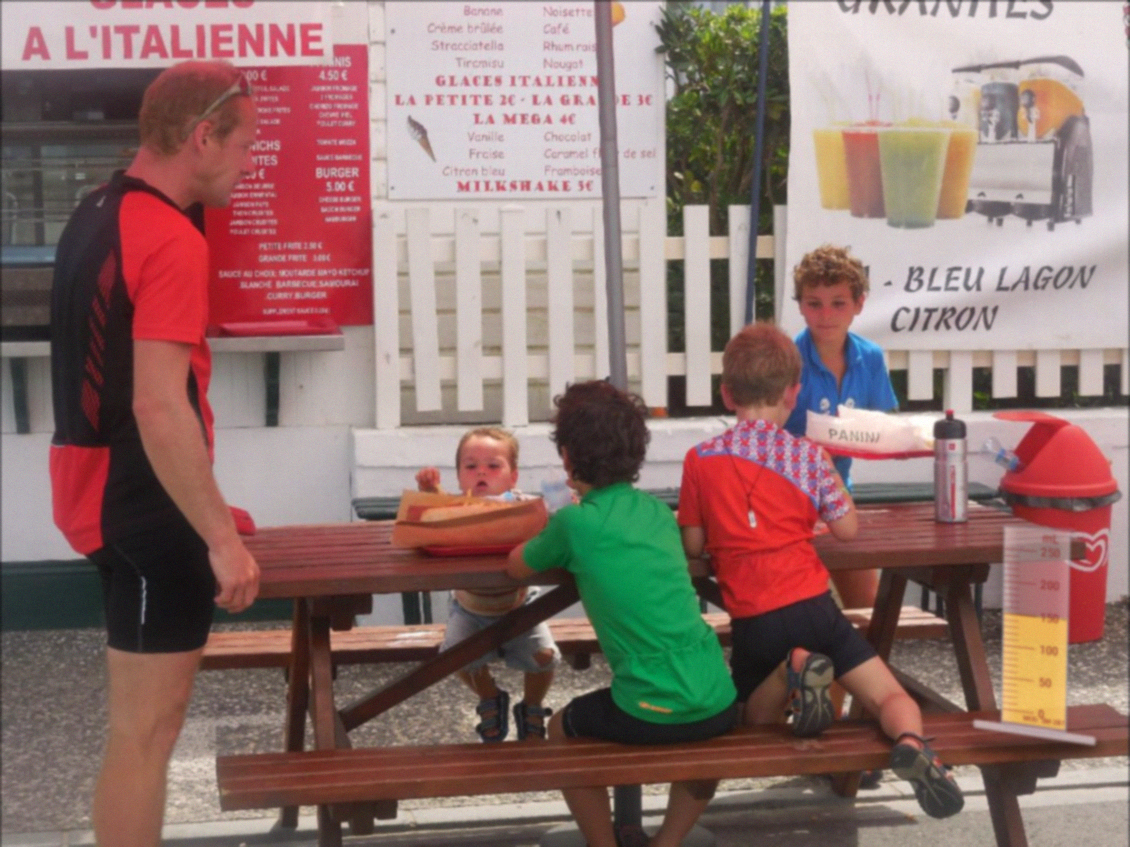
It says value=150 unit=mL
